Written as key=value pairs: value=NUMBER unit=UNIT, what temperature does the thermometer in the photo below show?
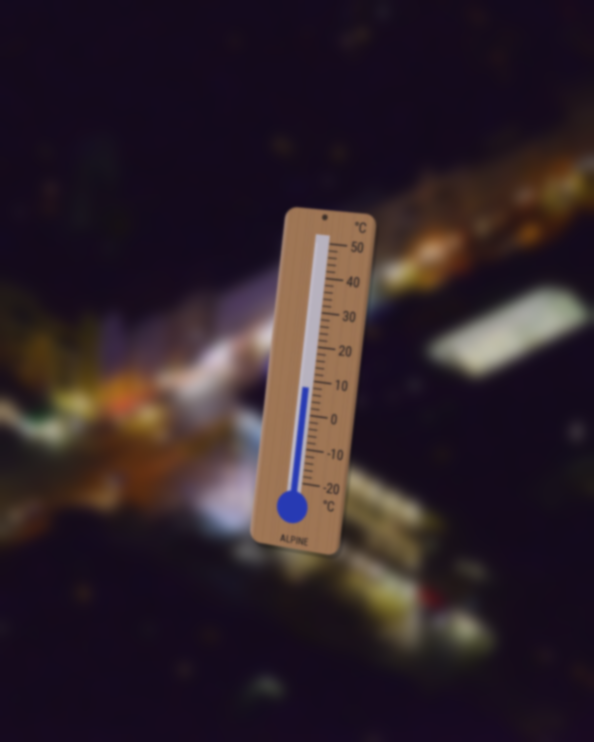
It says value=8 unit=°C
